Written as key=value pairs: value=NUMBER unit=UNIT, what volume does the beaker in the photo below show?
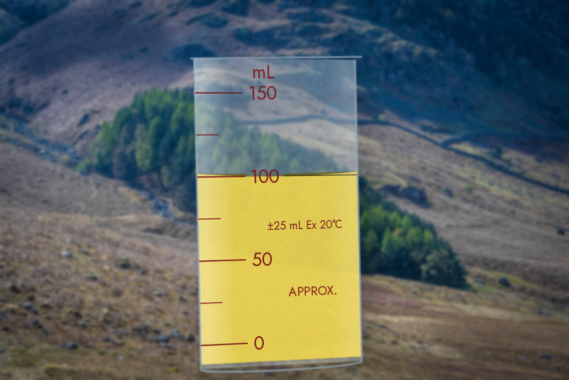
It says value=100 unit=mL
